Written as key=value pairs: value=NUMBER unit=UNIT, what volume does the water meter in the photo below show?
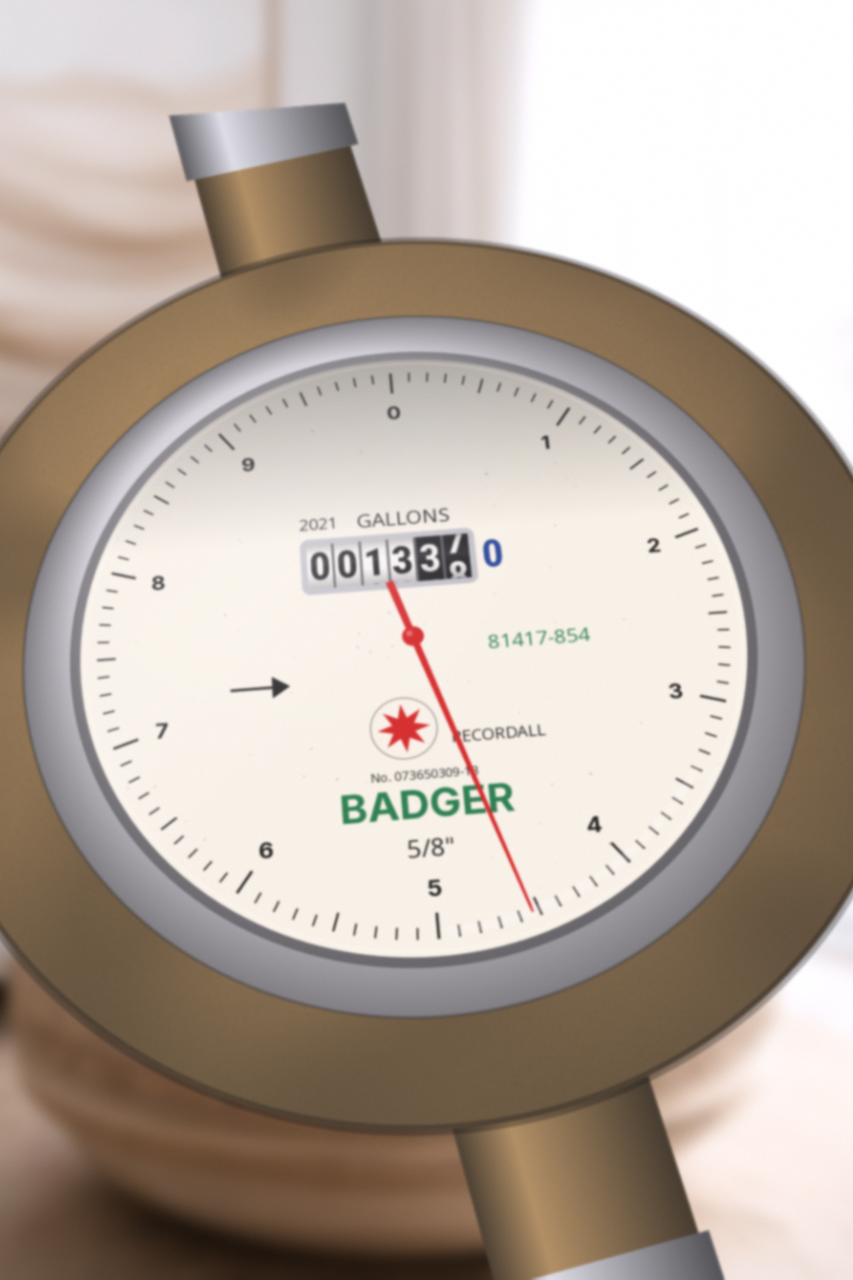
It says value=13374.5 unit=gal
